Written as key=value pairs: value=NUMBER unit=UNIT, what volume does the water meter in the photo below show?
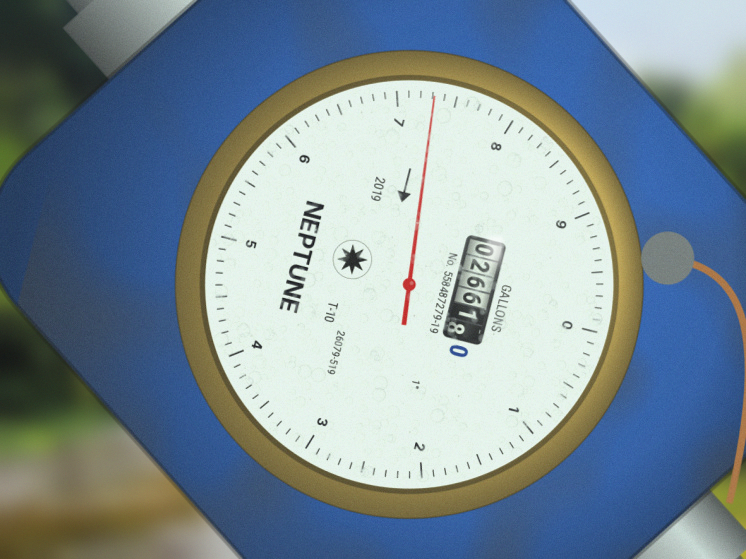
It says value=266177.3 unit=gal
